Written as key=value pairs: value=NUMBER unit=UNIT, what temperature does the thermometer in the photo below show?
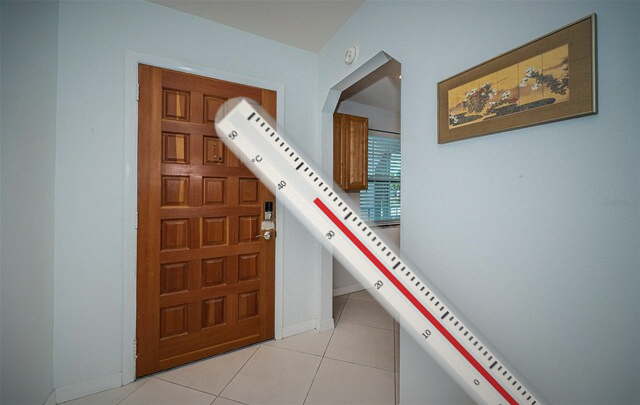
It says value=35 unit=°C
